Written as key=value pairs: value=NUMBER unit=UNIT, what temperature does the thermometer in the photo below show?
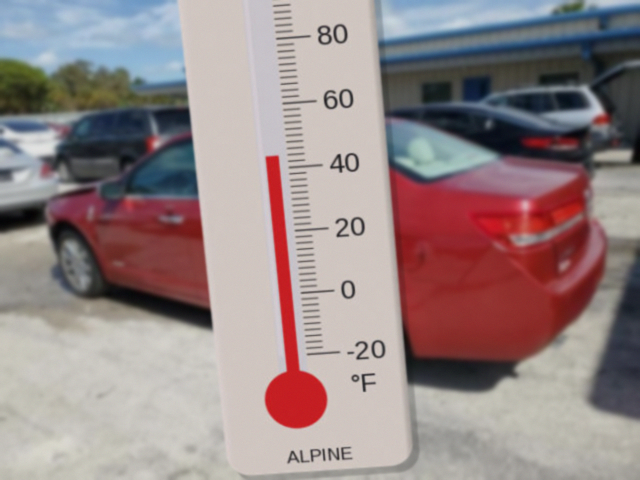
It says value=44 unit=°F
